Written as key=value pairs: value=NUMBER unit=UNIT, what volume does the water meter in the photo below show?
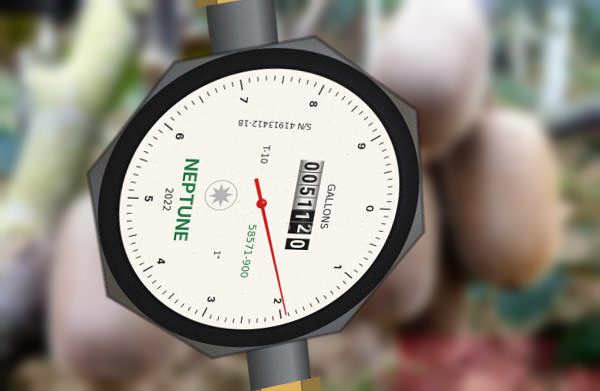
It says value=51121.9 unit=gal
